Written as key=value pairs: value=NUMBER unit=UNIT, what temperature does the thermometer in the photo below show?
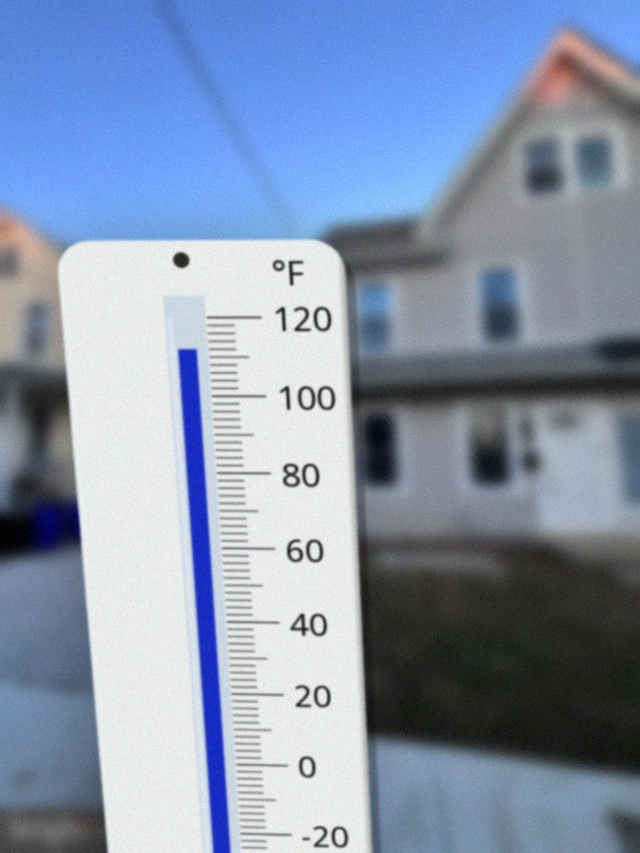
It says value=112 unit=°F
